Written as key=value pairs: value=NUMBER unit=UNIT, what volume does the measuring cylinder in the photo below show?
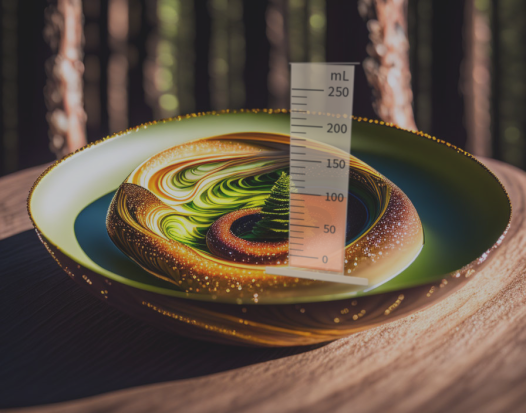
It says value=100 unit=mL
